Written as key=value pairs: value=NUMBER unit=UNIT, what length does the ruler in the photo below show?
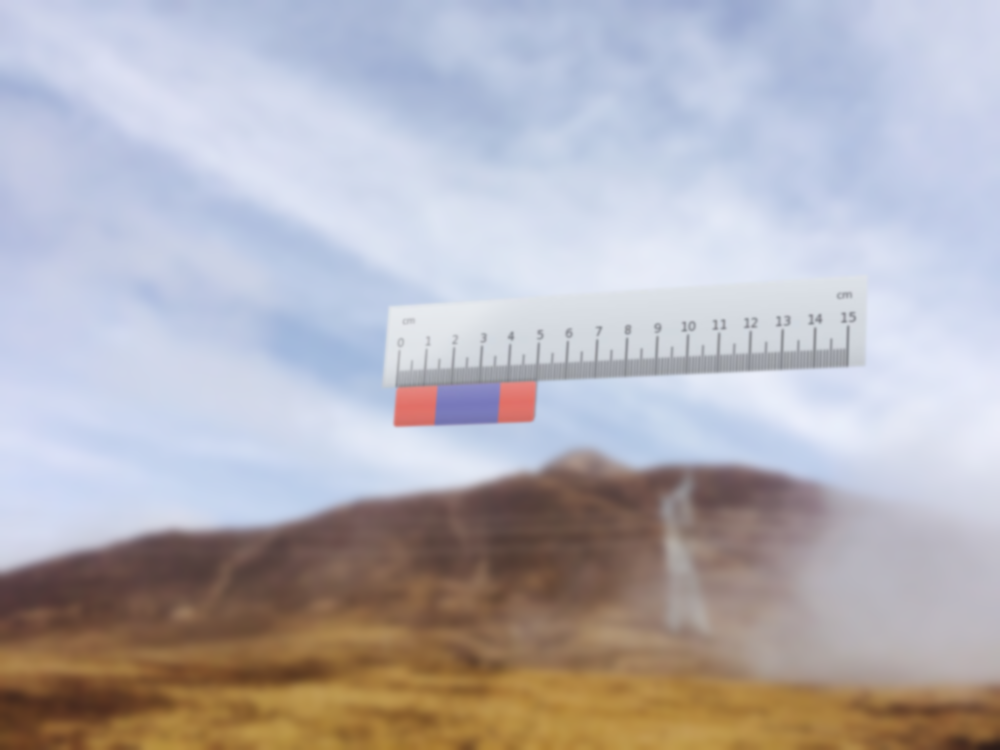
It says value=5 unit=cm
